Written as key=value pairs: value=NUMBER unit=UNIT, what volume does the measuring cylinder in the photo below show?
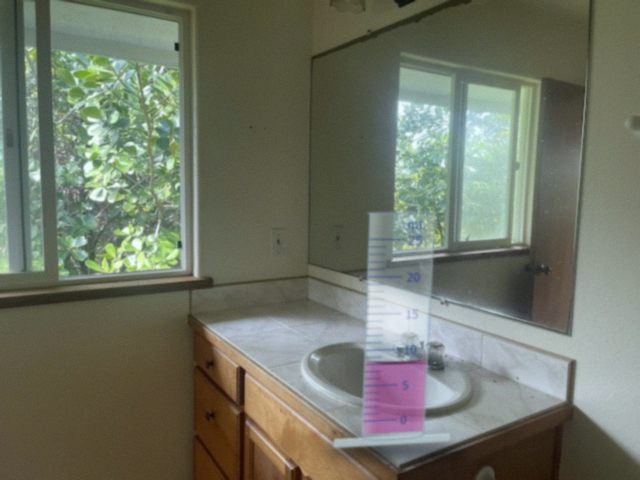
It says value=8 unit=mL
